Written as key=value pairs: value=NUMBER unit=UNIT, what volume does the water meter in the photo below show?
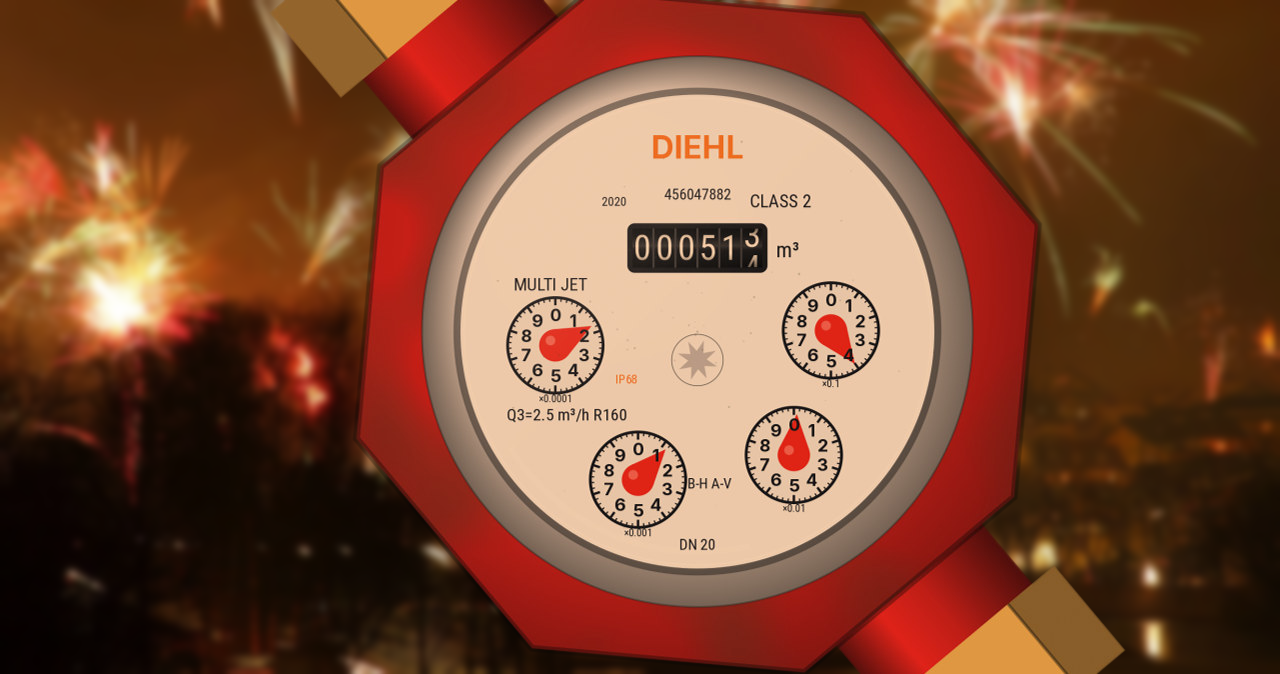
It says value=513.4011 unit=m³
